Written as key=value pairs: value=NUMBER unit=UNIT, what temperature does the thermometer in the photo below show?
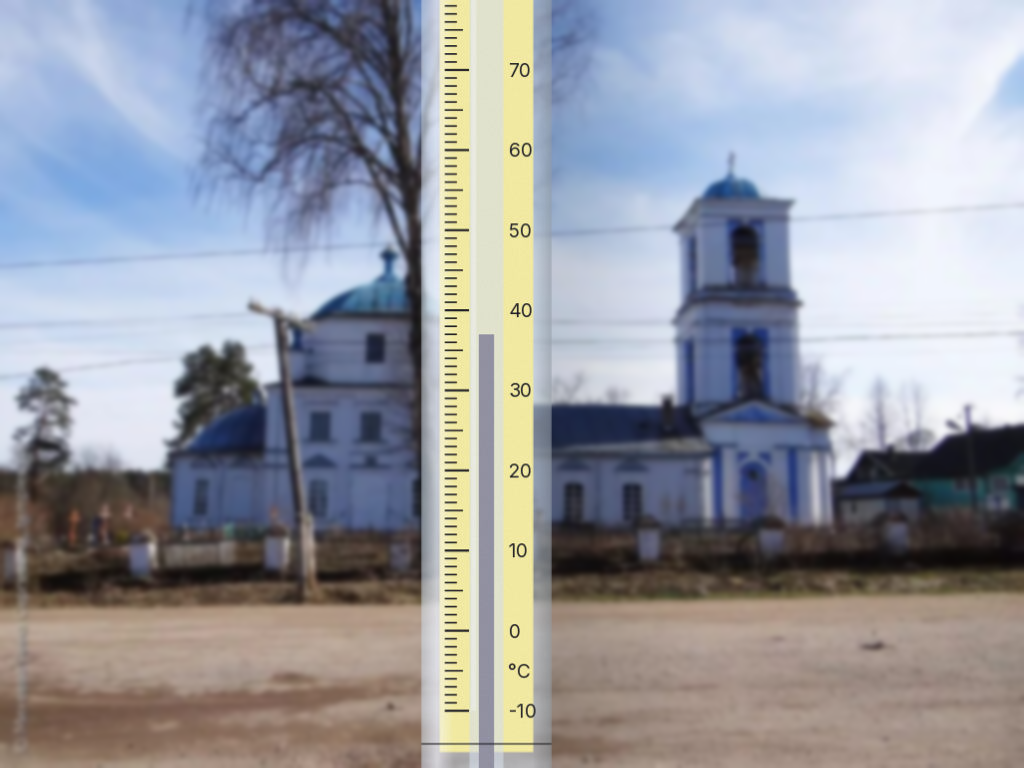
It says value=37 unit=°C
